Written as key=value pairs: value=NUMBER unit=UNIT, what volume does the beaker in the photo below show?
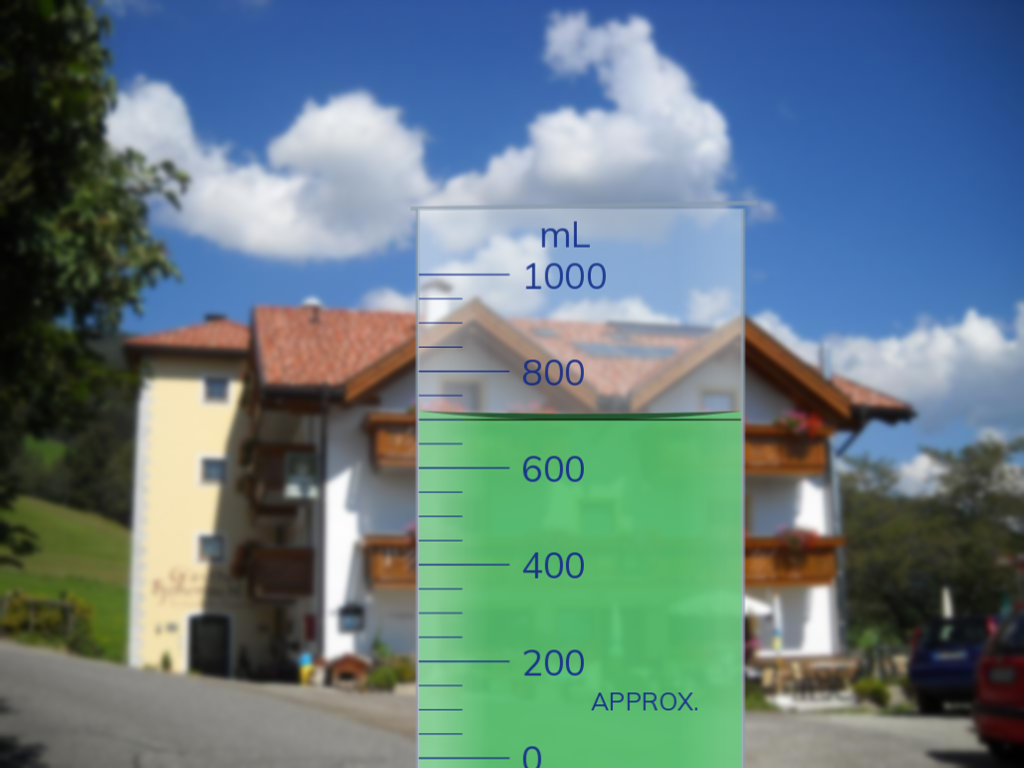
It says value=700 unit=mL
